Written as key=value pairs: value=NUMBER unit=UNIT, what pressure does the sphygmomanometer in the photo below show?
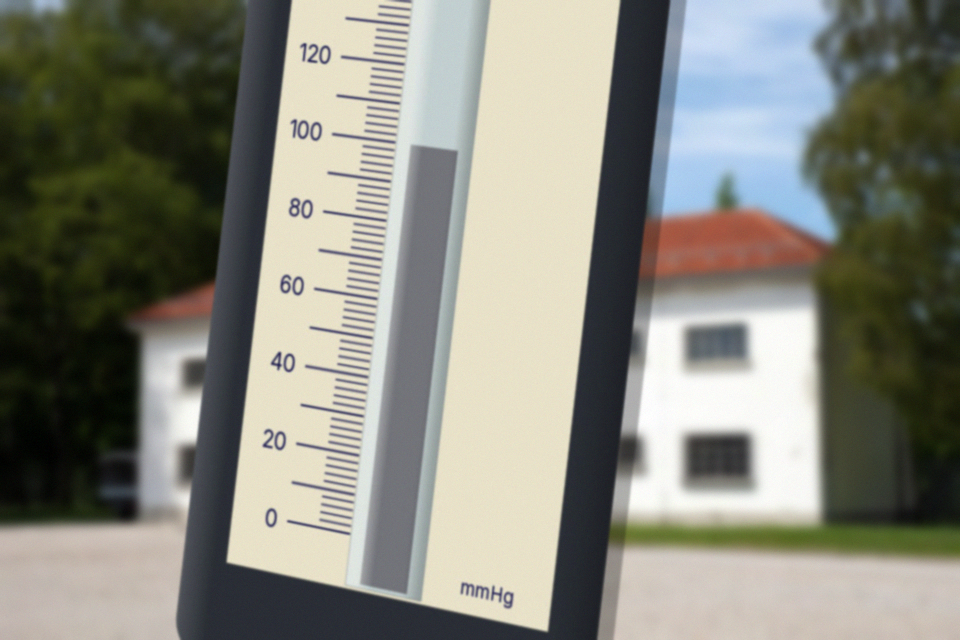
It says value=100 unit=mmHg
